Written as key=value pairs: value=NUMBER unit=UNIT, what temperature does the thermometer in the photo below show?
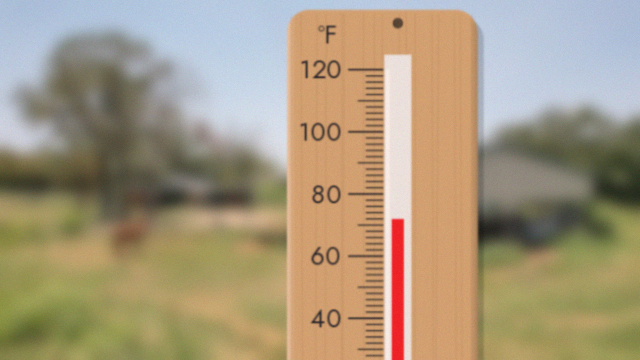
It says value=72 unit=°F
